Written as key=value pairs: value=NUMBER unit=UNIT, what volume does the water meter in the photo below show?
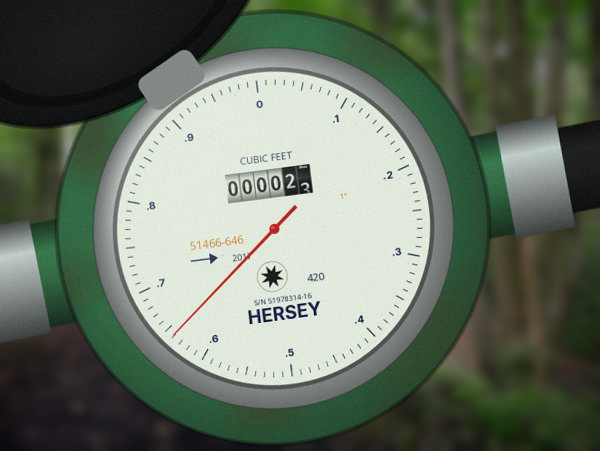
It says value=22.64 unit=ft³
